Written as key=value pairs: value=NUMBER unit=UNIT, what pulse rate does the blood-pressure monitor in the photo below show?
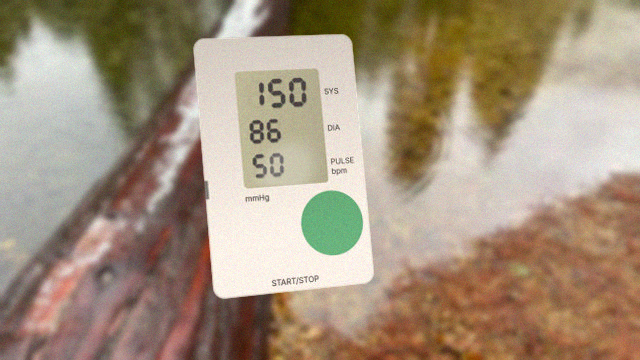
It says value=50 unit=bpm
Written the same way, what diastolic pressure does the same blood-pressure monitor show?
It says value=86 unit=mmHg
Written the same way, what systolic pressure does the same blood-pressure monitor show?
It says value=150 unit=mmHg
